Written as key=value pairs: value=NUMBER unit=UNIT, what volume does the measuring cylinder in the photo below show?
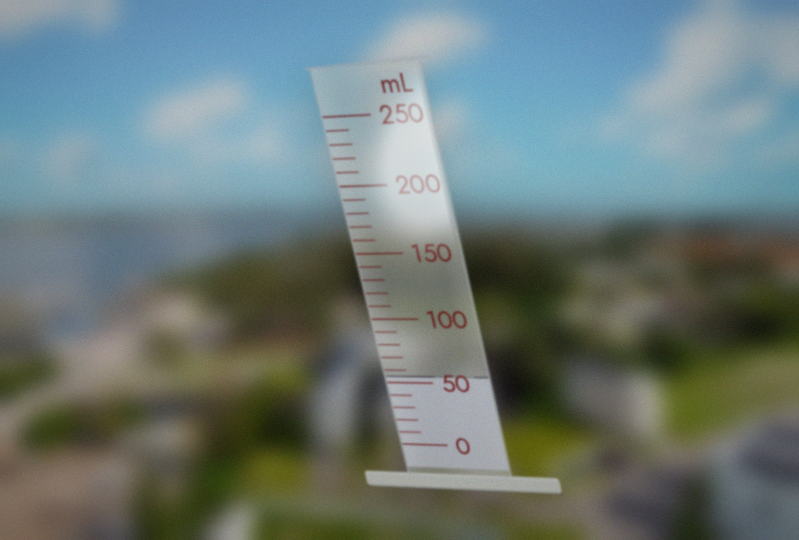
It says value=55 unit=mL
